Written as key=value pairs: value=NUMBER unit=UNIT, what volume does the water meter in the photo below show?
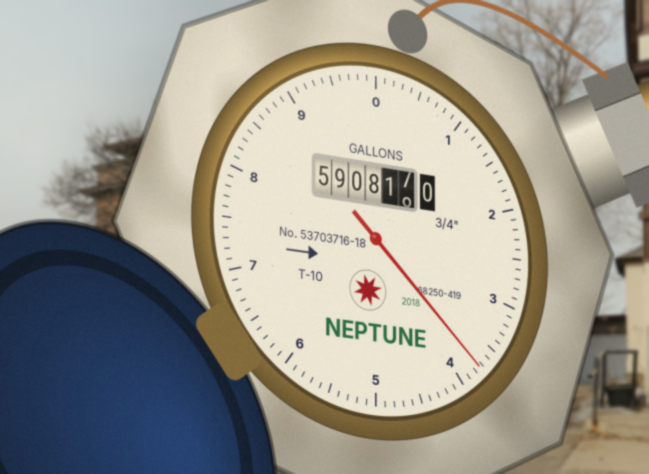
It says value=5908173.7 unit=gal
